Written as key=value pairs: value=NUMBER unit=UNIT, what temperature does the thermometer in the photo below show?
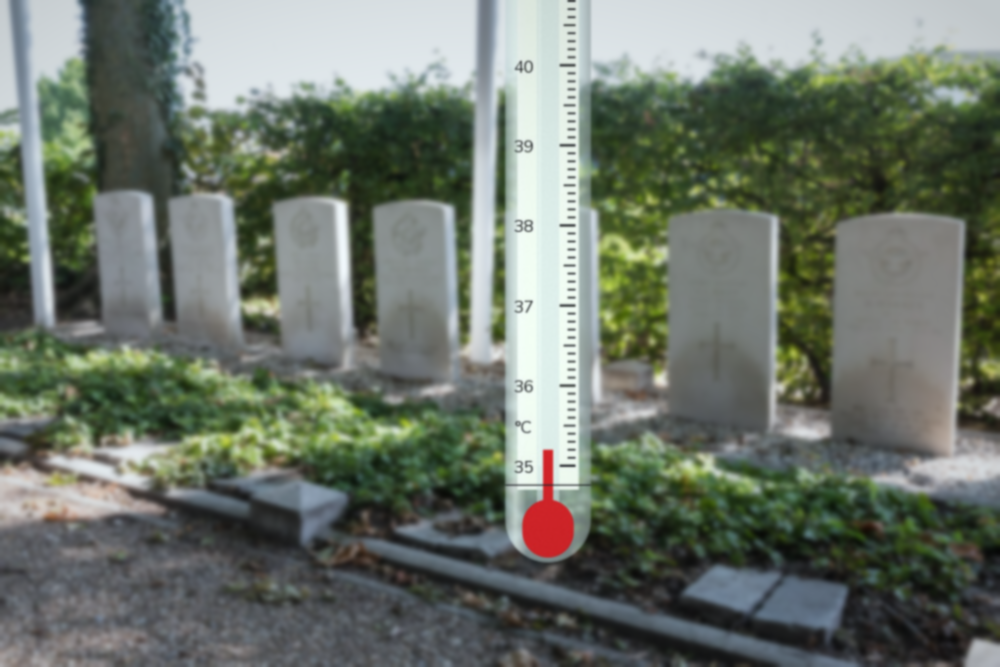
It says value=35.2 unit=°C
